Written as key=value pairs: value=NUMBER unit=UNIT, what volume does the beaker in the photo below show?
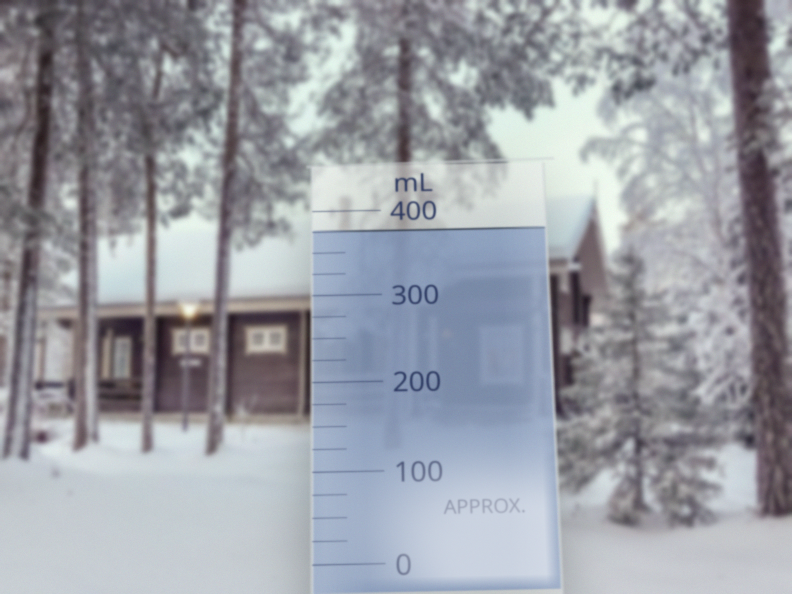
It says value=375 unit=mL
